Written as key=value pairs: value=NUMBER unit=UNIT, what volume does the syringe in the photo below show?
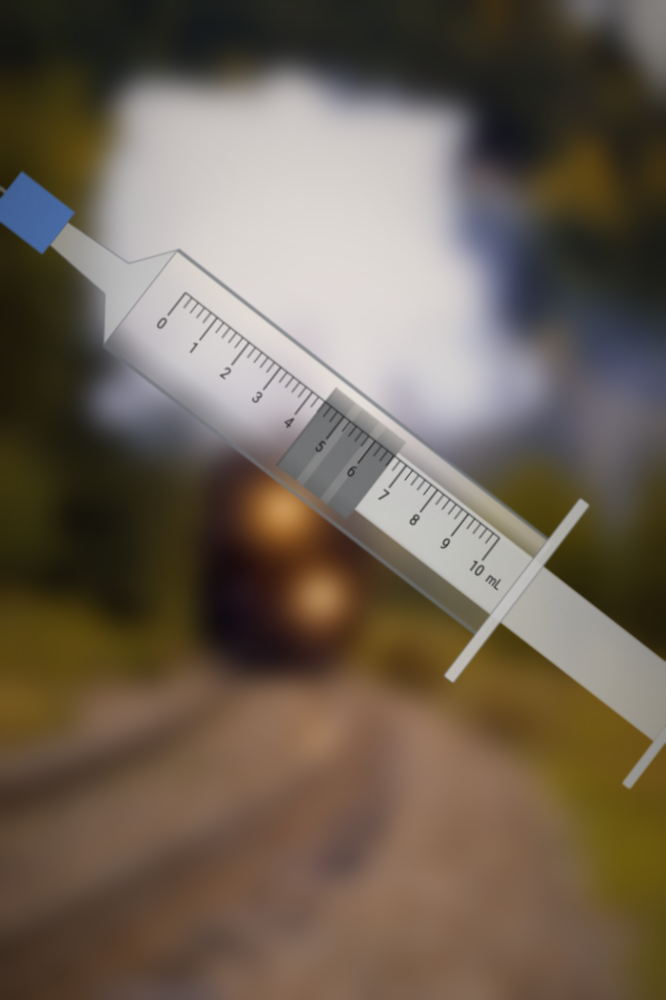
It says value=4.4 unit=mL
